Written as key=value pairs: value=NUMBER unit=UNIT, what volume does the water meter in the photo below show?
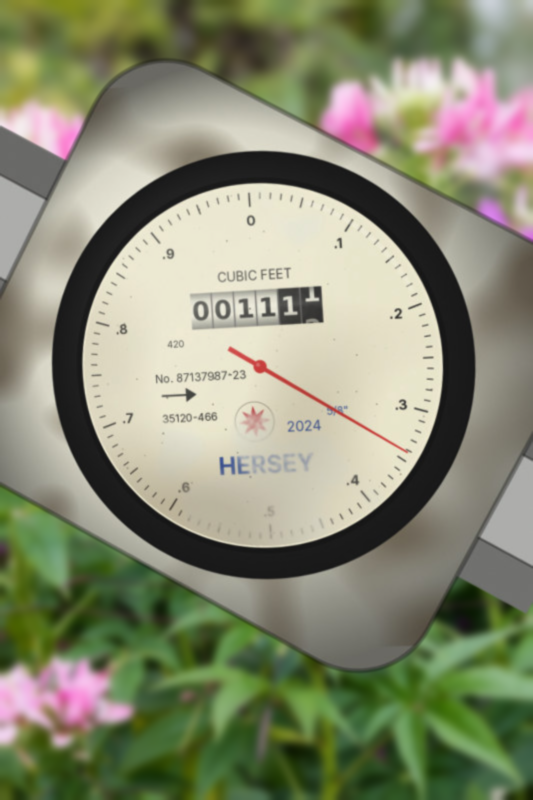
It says value=1111.34 unit=ft³
